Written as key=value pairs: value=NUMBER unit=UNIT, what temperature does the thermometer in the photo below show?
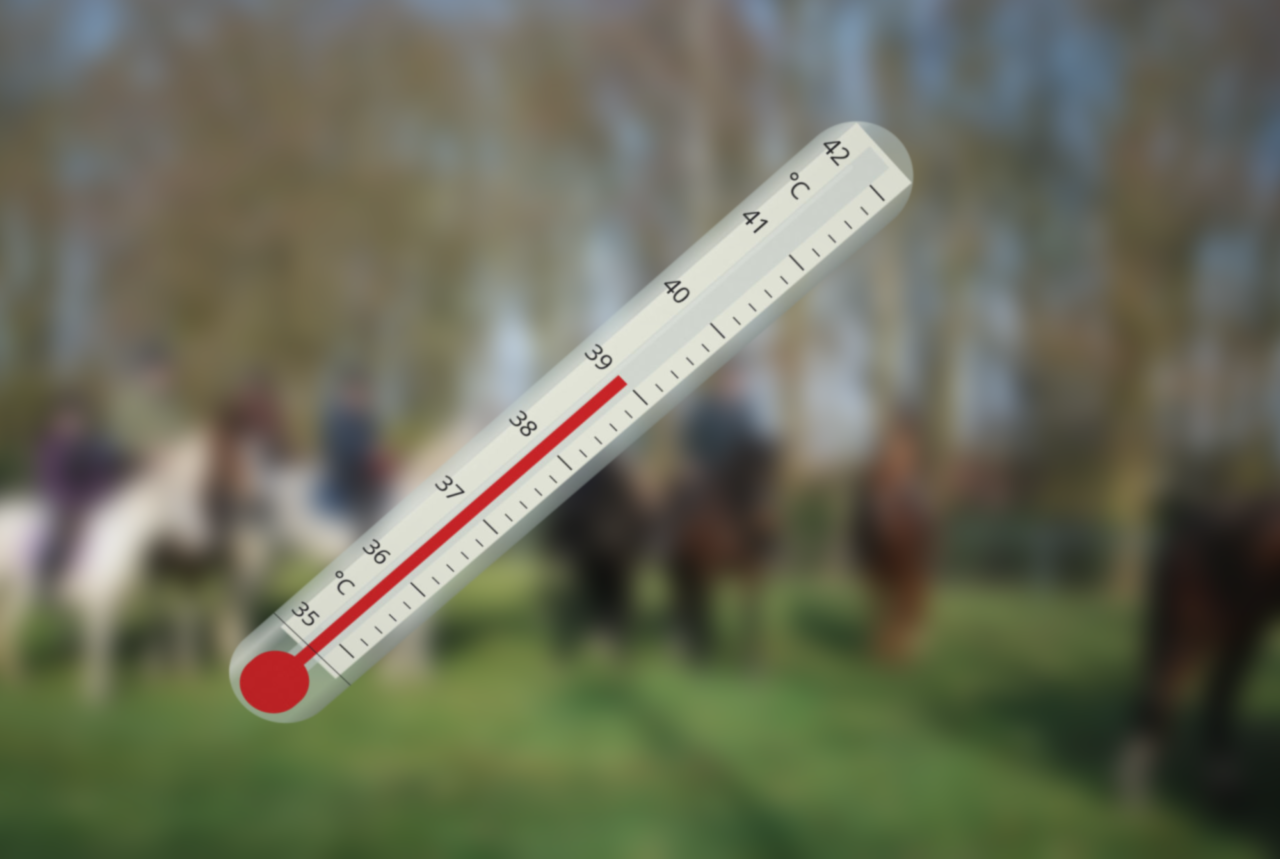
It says value=39 unit=°C
